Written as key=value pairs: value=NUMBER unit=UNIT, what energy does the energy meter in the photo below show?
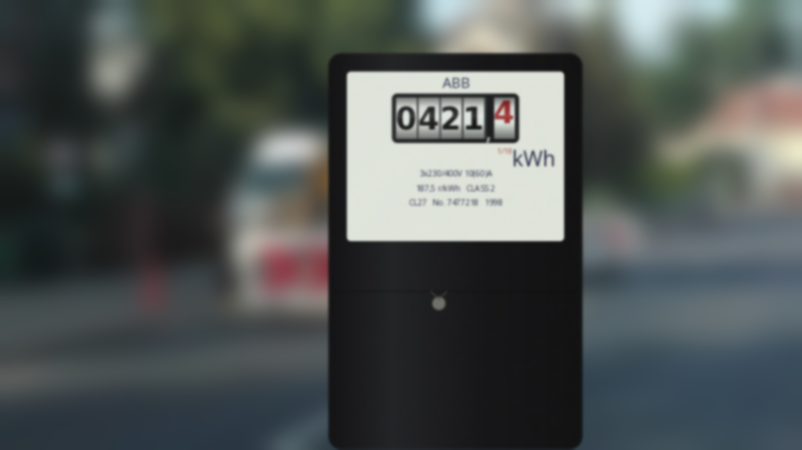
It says value=421.4 unit=kWh
